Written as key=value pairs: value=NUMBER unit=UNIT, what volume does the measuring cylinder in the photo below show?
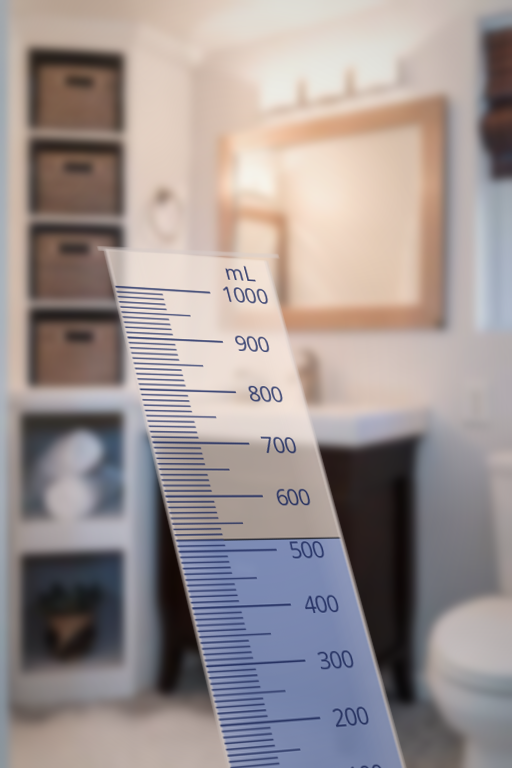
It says value=520 unit=mL
